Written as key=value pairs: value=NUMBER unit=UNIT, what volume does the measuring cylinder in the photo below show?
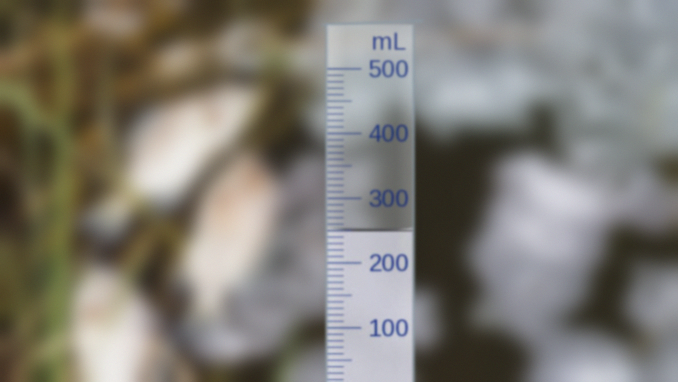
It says value=250 unit=mL
